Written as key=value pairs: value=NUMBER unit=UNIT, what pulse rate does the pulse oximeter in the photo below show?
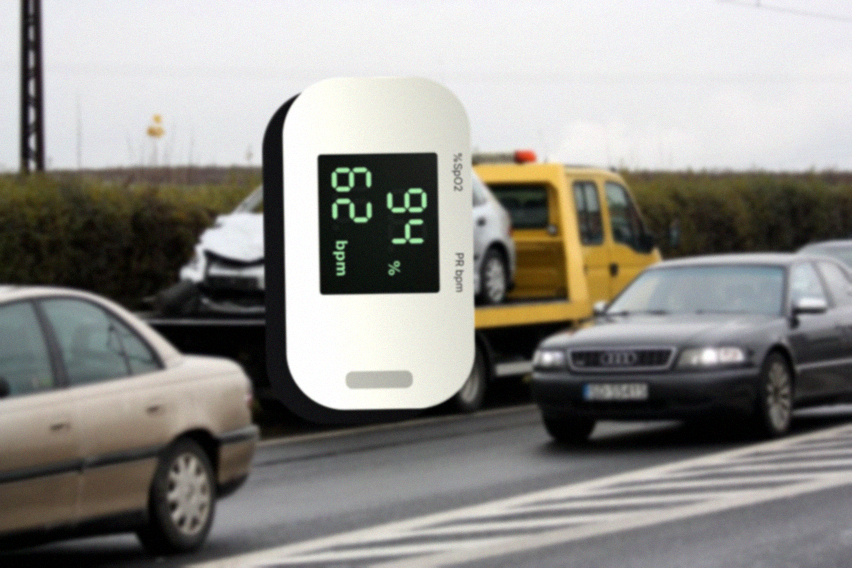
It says value=62 unit=bpm
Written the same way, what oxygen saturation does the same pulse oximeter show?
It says value=94 unit=%
